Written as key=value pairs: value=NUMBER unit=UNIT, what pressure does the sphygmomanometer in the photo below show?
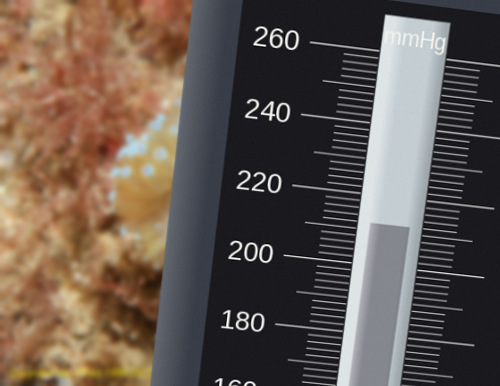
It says value=212 unit=mmHg
